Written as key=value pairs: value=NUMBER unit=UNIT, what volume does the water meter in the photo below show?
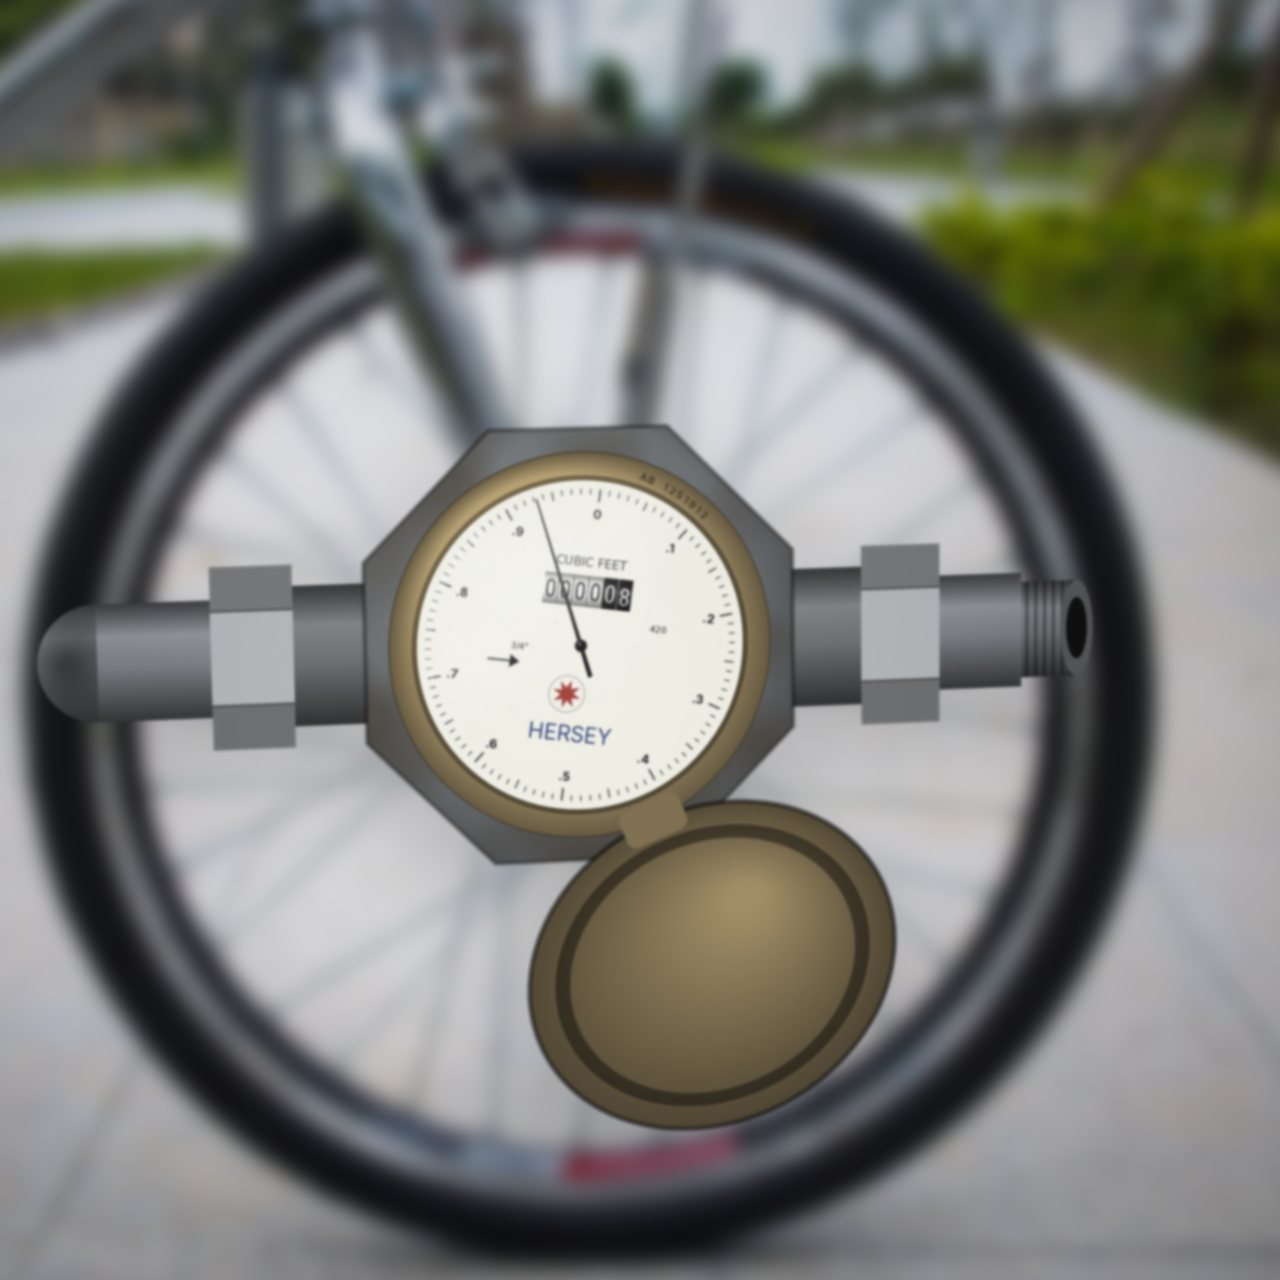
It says value=7.93 unit=ft³
